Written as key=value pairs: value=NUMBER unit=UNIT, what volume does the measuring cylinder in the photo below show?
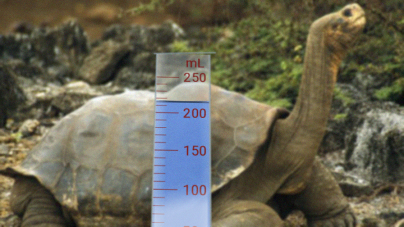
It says value=215 unit=mL
